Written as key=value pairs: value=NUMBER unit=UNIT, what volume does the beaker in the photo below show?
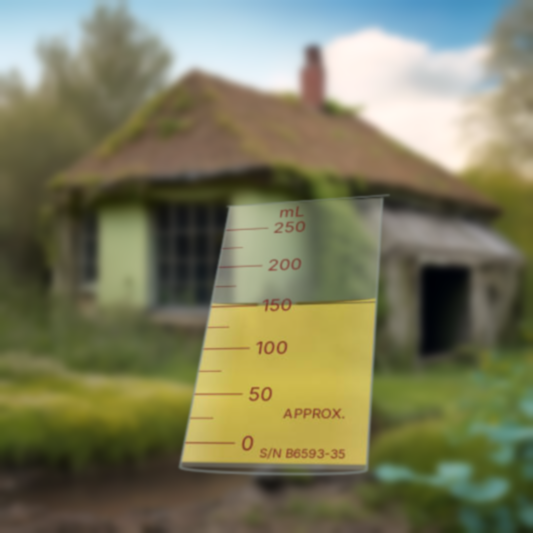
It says value=150 unit=mL
